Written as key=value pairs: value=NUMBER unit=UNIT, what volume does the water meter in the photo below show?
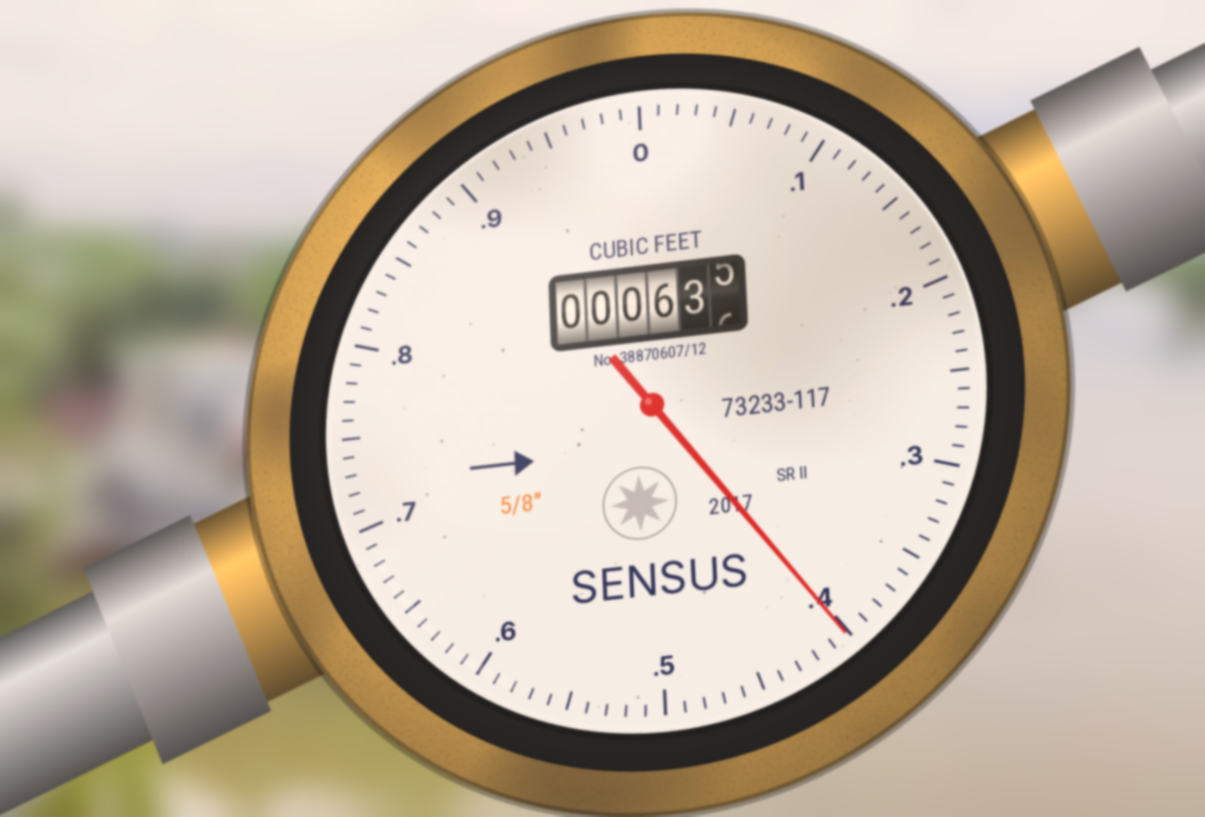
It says value=635.40 unit=ft³
